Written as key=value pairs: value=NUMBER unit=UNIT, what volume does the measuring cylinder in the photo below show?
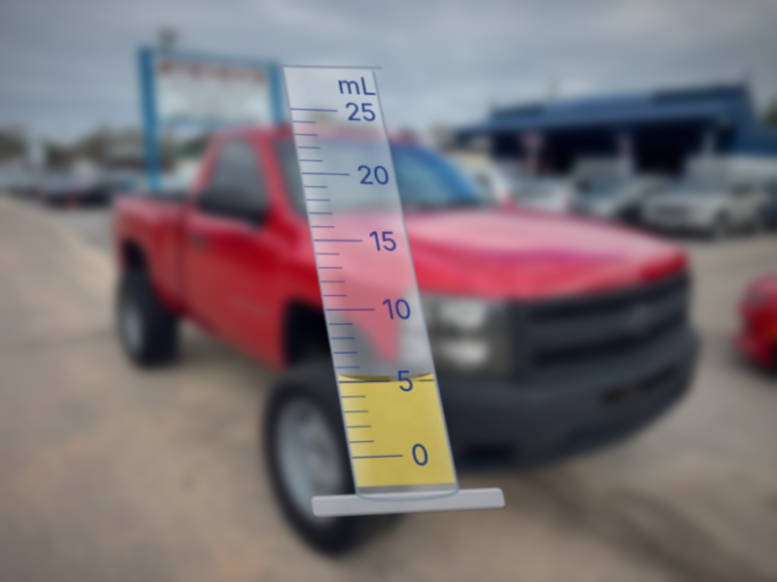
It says value=5 unit=mL
